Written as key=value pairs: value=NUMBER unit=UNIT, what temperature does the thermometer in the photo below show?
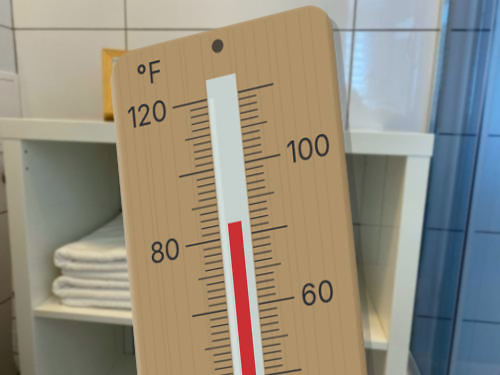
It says value=84 unit=°F
